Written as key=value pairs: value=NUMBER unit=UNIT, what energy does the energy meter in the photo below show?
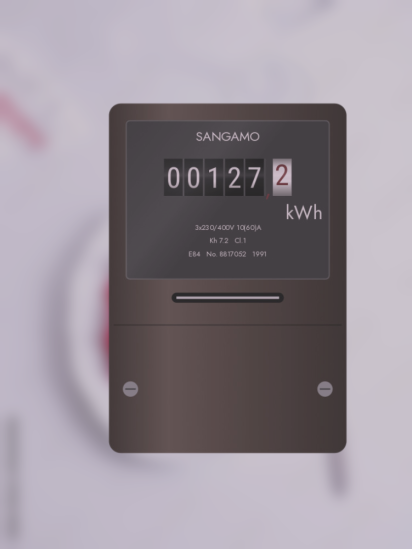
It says value=127.2 unit=kWh
